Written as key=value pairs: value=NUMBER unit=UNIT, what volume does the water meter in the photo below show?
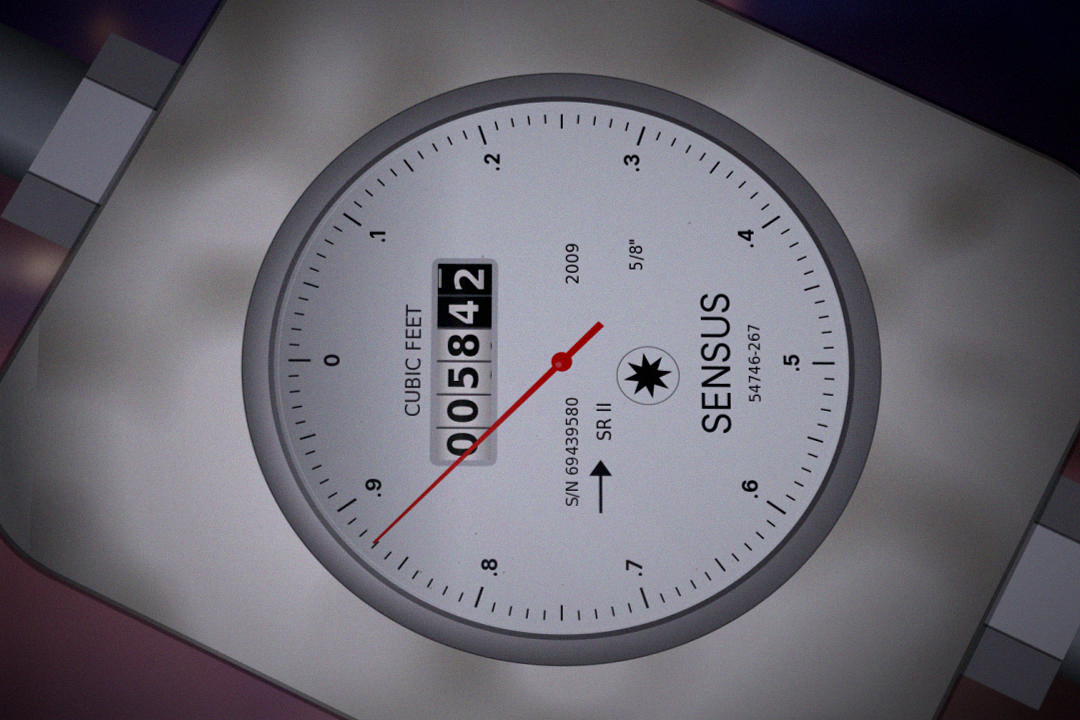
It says value=5841.87 unit=ft³
